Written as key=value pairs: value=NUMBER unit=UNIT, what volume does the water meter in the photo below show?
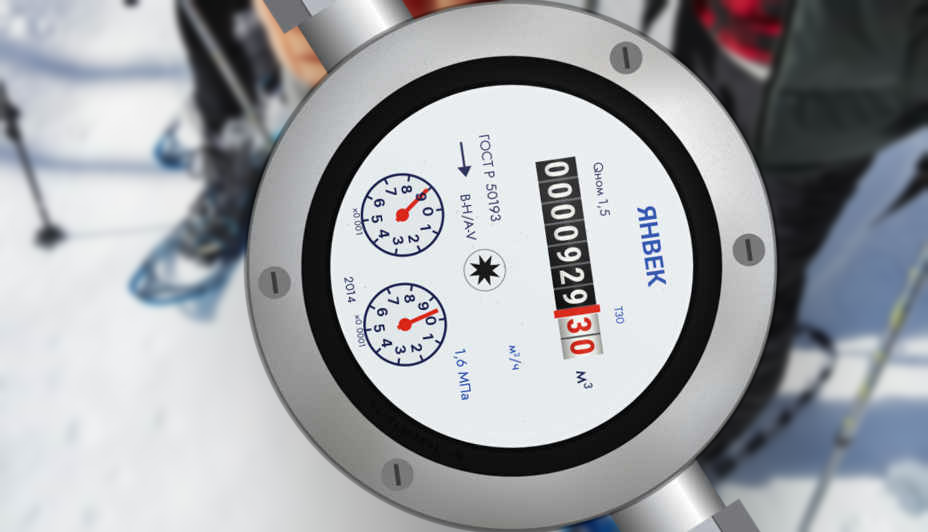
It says value=929.3089 unit=m³
